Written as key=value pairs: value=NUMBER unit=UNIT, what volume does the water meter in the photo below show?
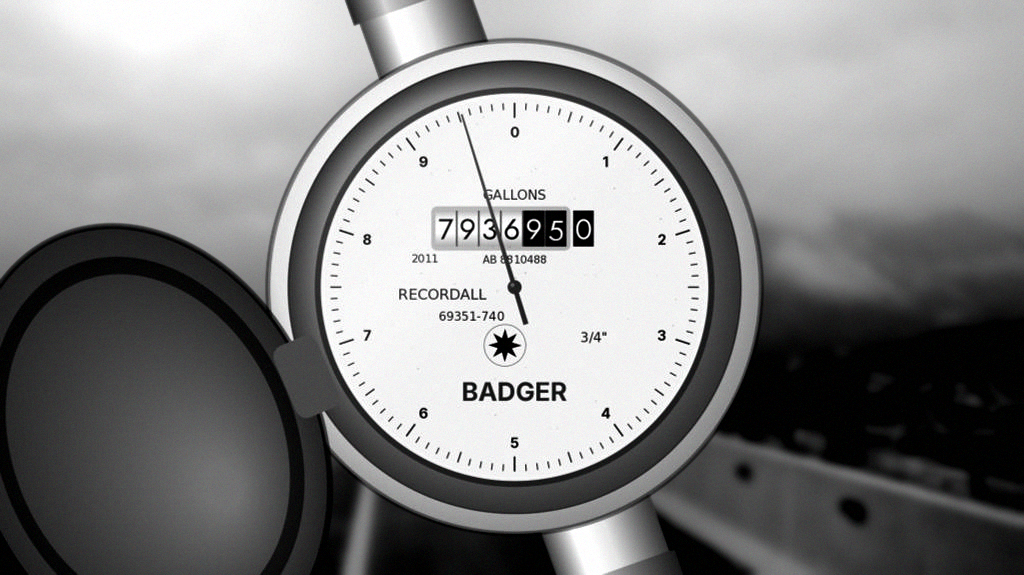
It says value=7936949.5 unit=gal
